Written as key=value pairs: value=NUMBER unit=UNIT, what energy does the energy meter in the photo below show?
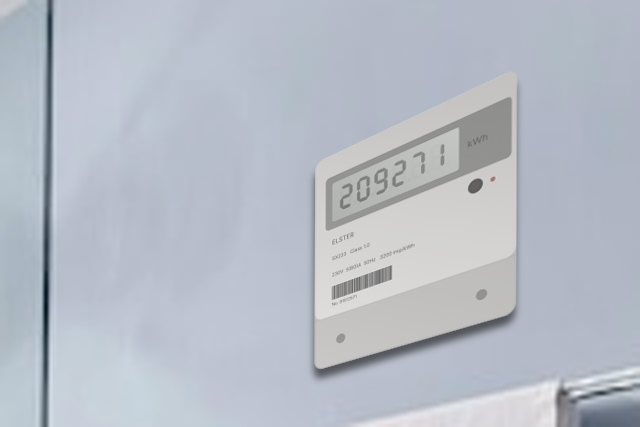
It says value=209271 unit=kWh
